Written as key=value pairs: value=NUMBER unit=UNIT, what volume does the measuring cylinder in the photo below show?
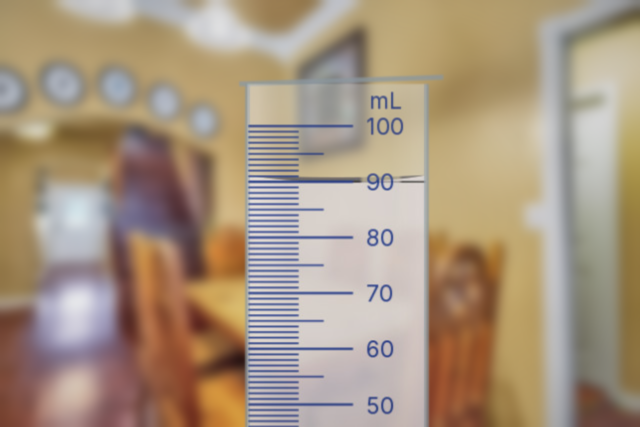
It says value=90 unit=mL
